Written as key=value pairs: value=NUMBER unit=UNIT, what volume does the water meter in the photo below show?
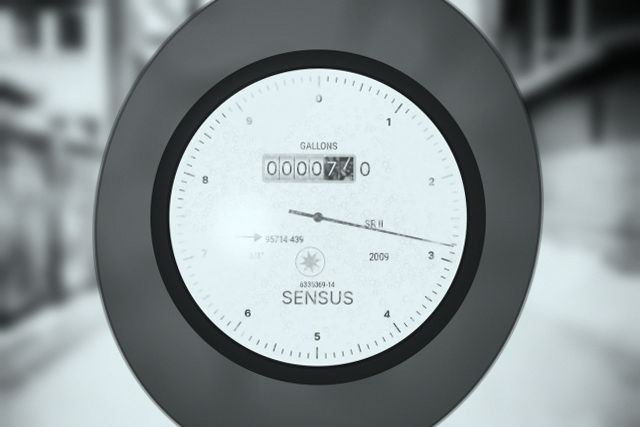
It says value=772.8 unit=gal
